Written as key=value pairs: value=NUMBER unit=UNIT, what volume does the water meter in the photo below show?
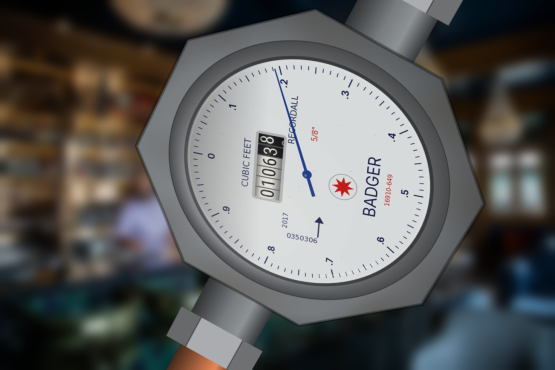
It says value=10638.19 unit=ft³
